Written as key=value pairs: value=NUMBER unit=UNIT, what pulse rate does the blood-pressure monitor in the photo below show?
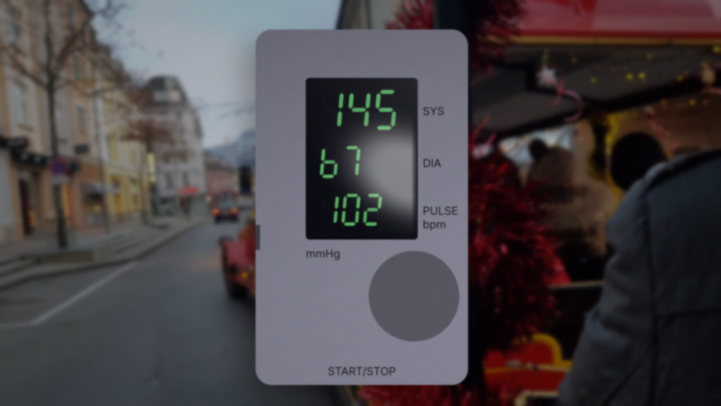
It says value=102 unit=bpm
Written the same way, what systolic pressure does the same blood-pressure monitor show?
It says value=145 unit=mmHg
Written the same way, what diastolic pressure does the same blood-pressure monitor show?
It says value=67 unit=mmHg
